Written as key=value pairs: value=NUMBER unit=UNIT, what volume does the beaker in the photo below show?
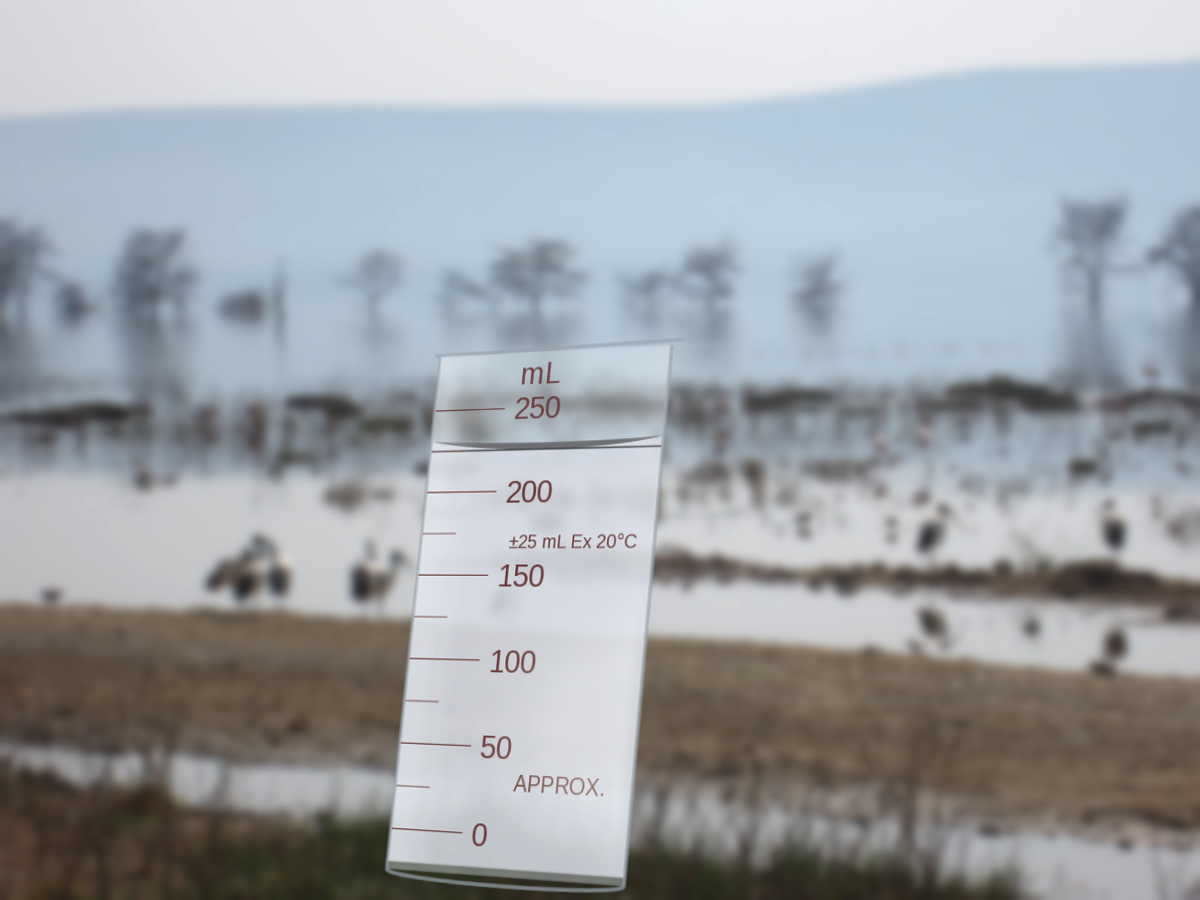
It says value=225 unit=mL
